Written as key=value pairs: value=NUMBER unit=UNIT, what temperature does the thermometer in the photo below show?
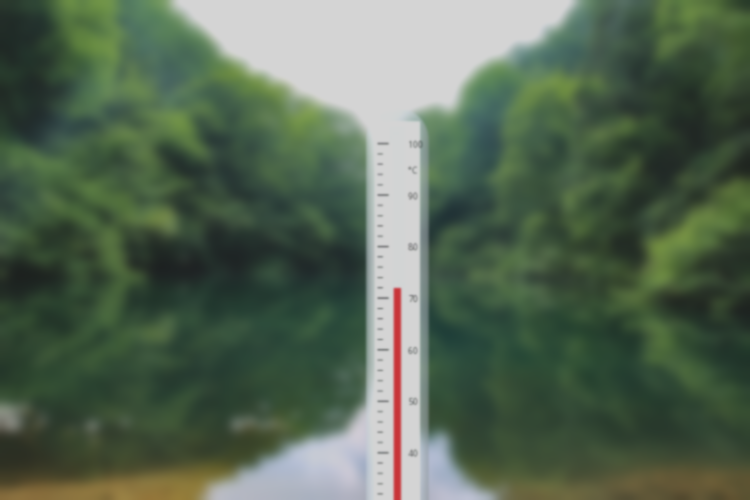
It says value=72 unit=°C
